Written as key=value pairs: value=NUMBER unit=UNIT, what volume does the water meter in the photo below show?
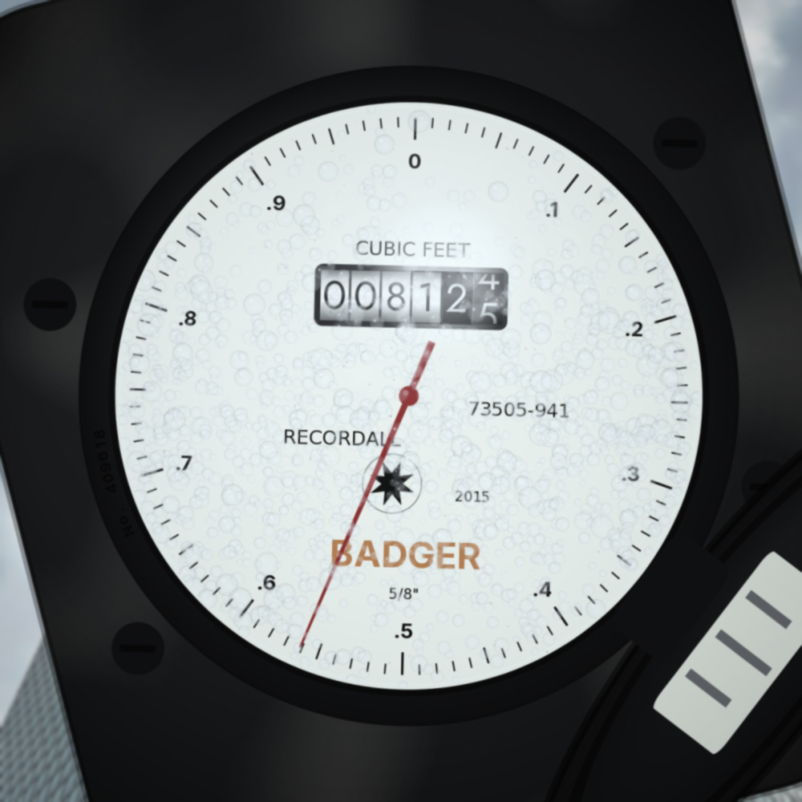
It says value=8124.56 unit=ft³
